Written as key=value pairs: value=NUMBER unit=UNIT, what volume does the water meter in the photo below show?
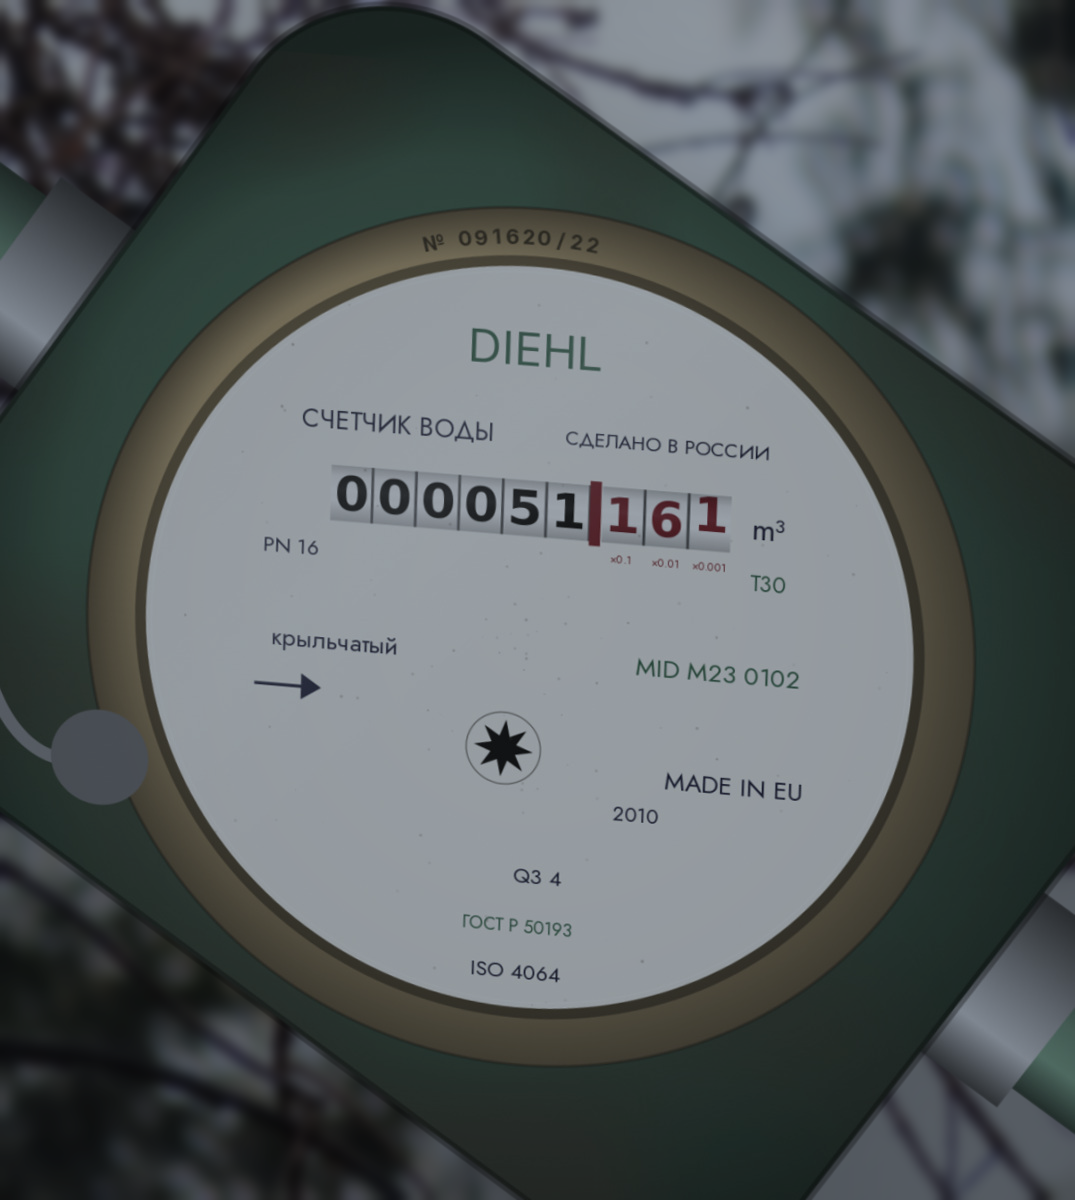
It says value=51.161 unit=m³
